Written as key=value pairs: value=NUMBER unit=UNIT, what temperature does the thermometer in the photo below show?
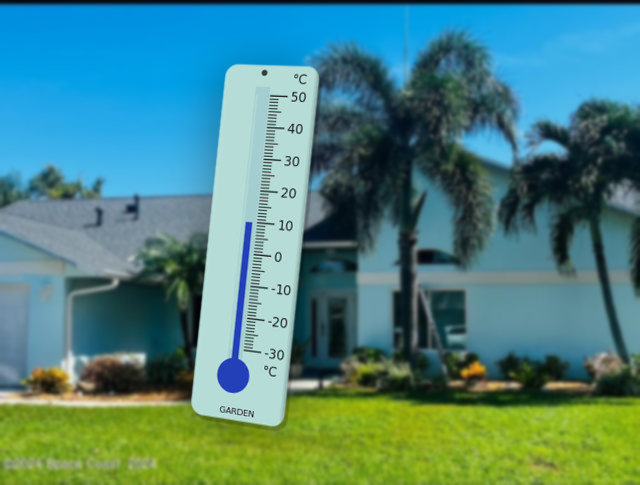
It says value=10 unit=°C
